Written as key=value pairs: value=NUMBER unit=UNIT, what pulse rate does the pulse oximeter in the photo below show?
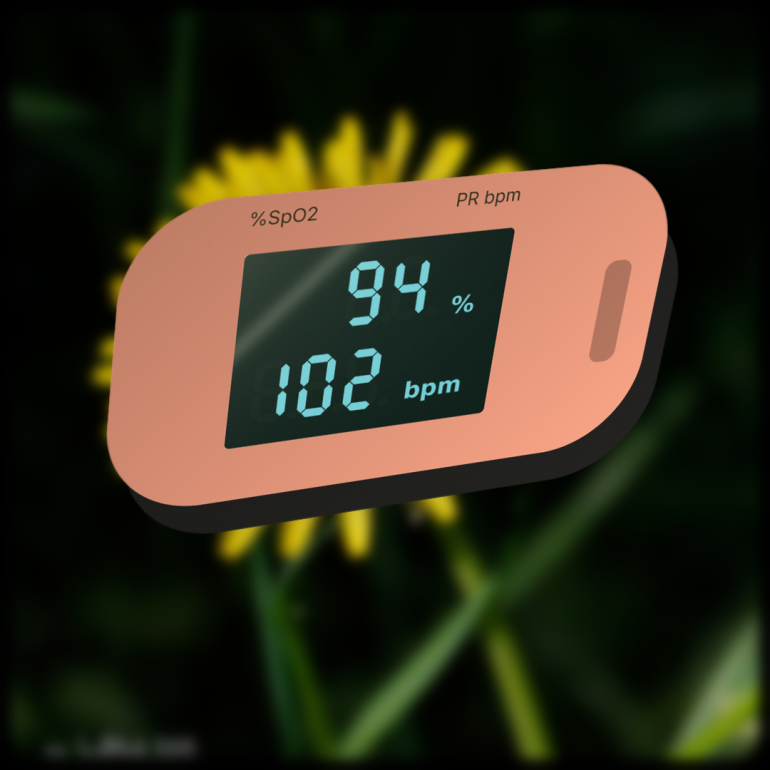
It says value=102 unit=bpm
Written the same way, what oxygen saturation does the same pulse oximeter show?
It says value=94 unit=%
